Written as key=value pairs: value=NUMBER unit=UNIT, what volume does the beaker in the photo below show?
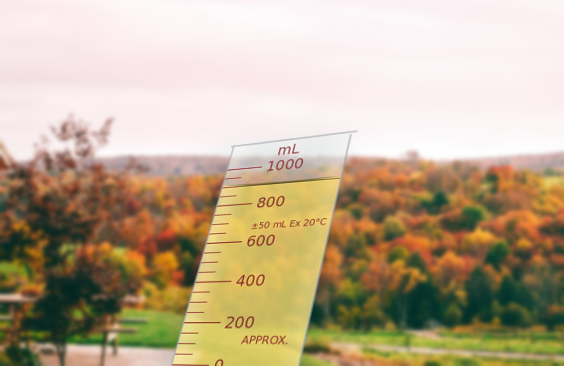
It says value=900 unit=mL
